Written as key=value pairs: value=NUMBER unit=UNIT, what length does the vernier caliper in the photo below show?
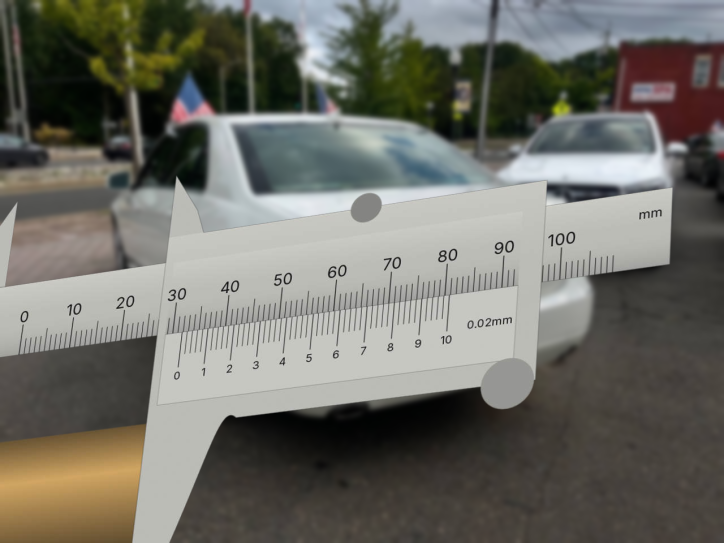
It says value=31.8 unit=mm
